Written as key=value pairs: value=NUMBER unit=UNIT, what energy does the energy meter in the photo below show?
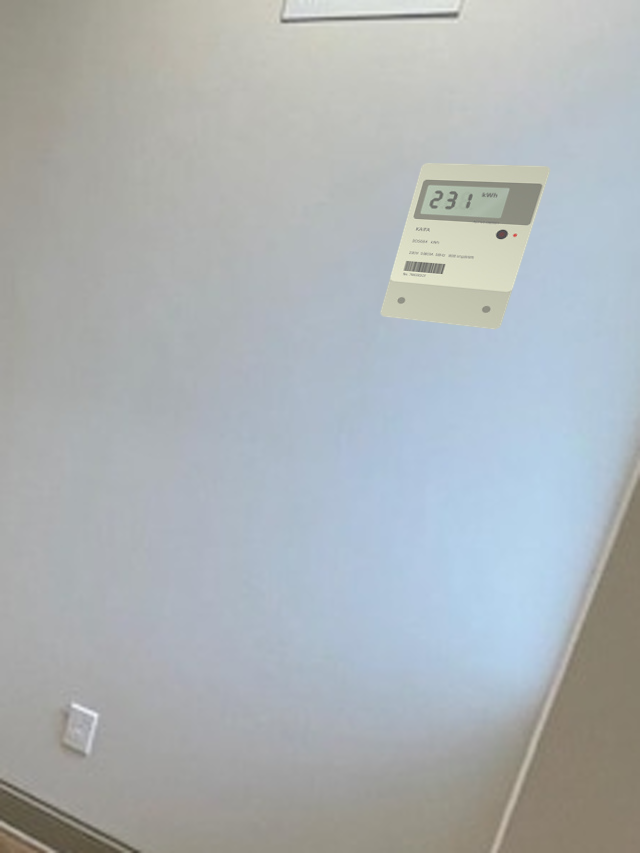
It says value=231 unit=kWh
